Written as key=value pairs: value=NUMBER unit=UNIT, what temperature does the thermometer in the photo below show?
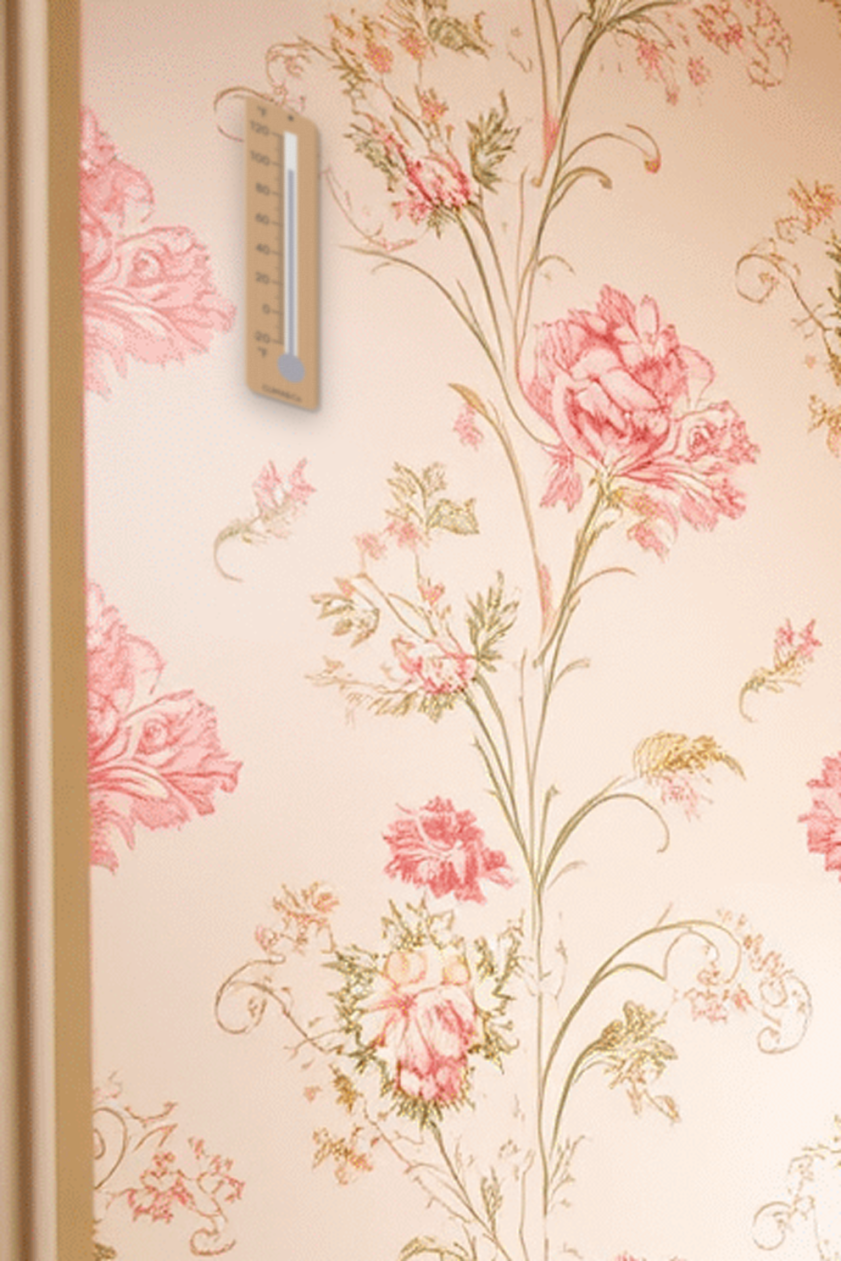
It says value=100 unit=°F
